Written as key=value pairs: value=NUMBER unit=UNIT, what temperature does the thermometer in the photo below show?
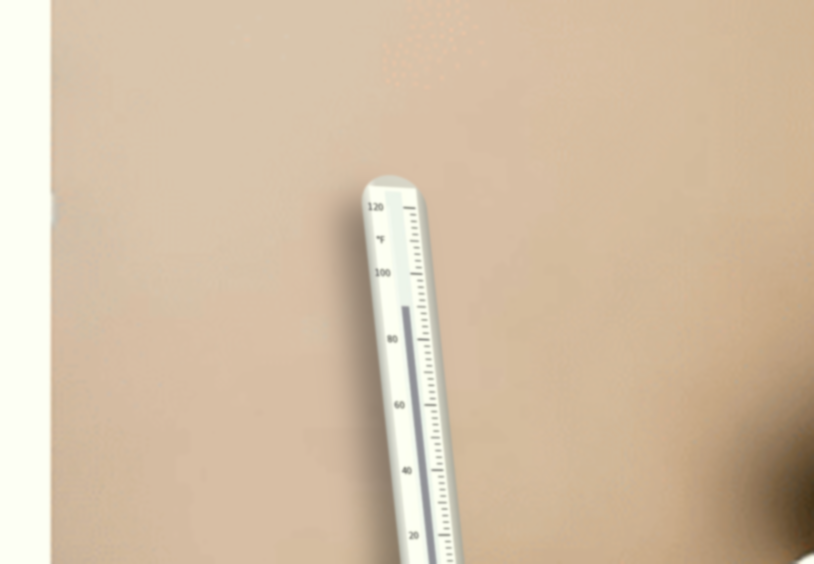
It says value=90 unit=°F
